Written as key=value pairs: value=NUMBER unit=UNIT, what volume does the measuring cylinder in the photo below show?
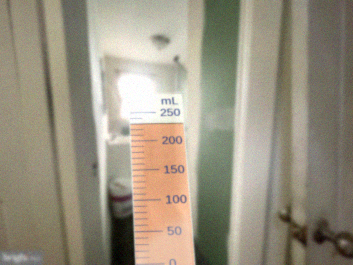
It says value=230 unit=mL
